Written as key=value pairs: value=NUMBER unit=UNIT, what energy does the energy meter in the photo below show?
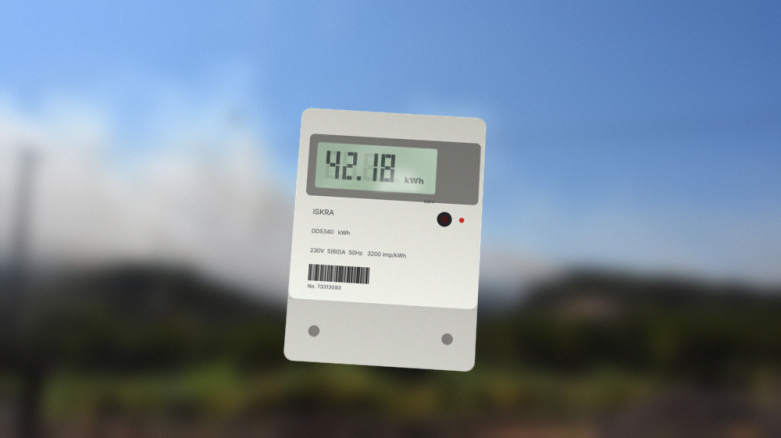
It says value=42.18 unit=kWh
